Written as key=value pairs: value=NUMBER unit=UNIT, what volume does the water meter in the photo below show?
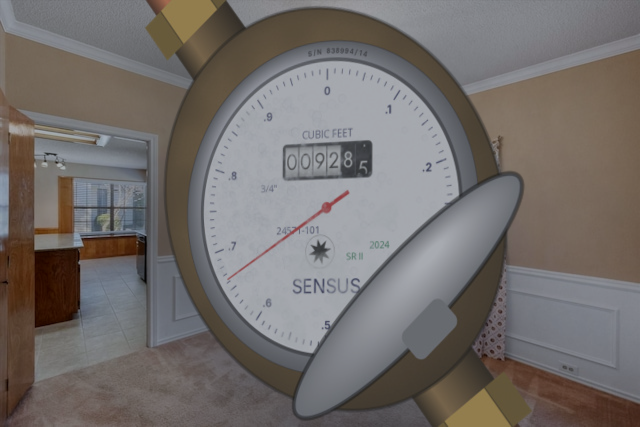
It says value=9284.66 unit=ft³
